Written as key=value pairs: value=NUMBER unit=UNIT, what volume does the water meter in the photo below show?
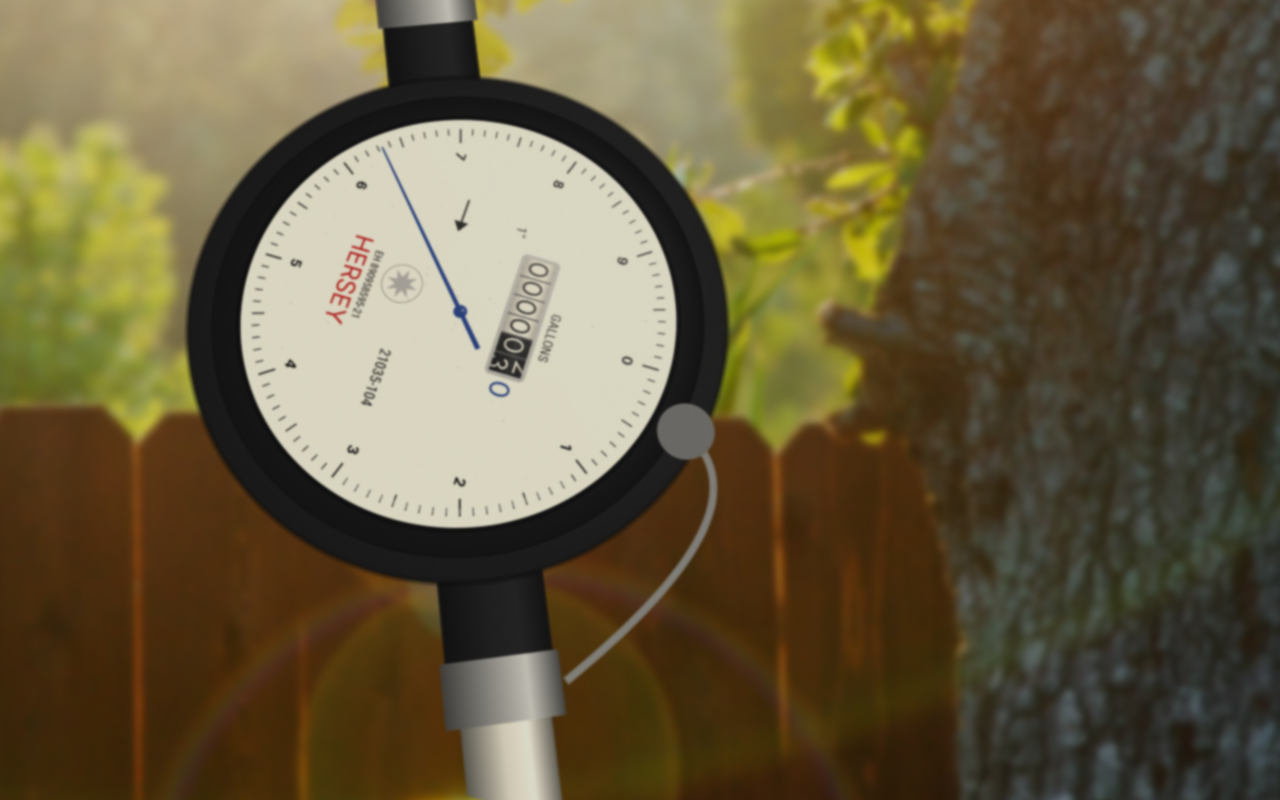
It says value=26.3 unit=gal
